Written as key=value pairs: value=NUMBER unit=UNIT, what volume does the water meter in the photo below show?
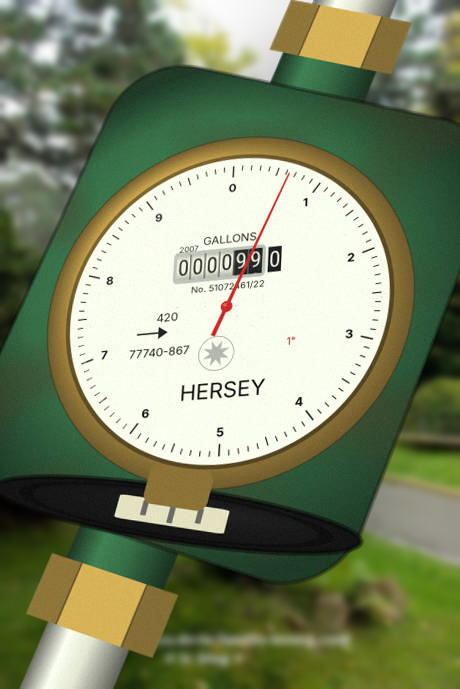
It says value=990.6 unit=gal
